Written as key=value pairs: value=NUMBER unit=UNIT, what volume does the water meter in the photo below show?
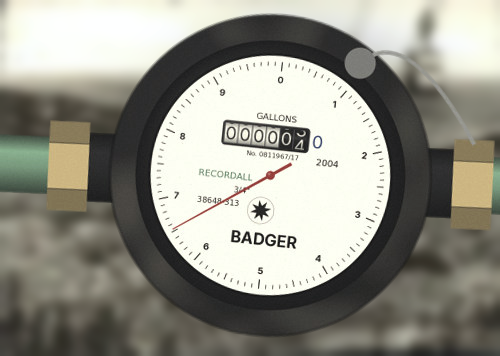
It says value=36.5 unit=gal
